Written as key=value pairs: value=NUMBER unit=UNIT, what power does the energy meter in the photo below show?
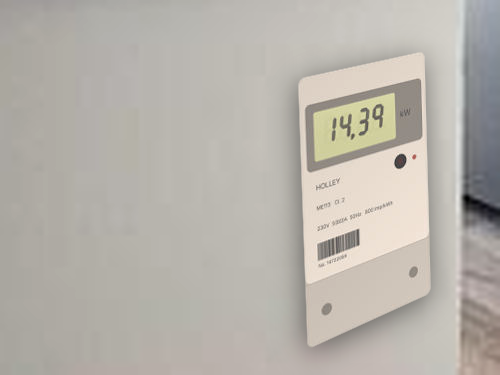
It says value=14.39 unit=kW
